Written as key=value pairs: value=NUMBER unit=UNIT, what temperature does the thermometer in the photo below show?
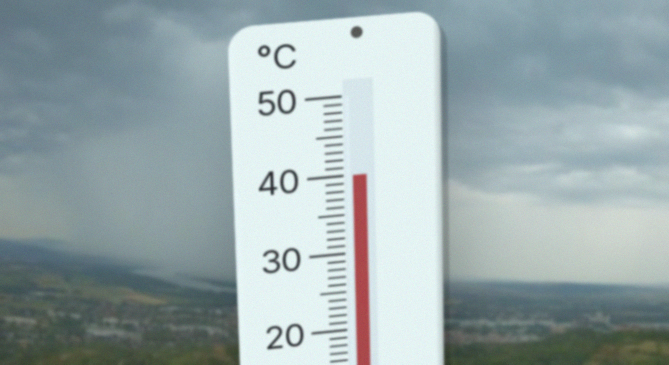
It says value=40 unit=°C
